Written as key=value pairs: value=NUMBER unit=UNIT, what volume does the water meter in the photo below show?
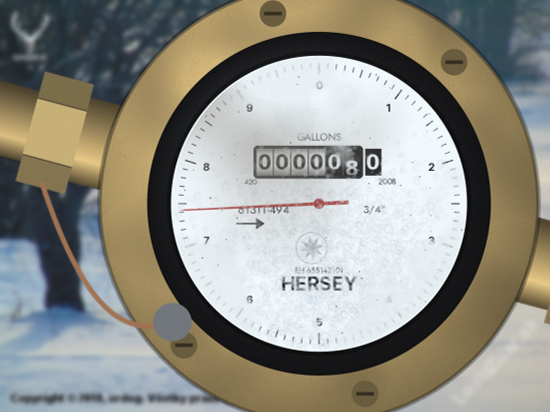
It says value=77.4 unit=gal
